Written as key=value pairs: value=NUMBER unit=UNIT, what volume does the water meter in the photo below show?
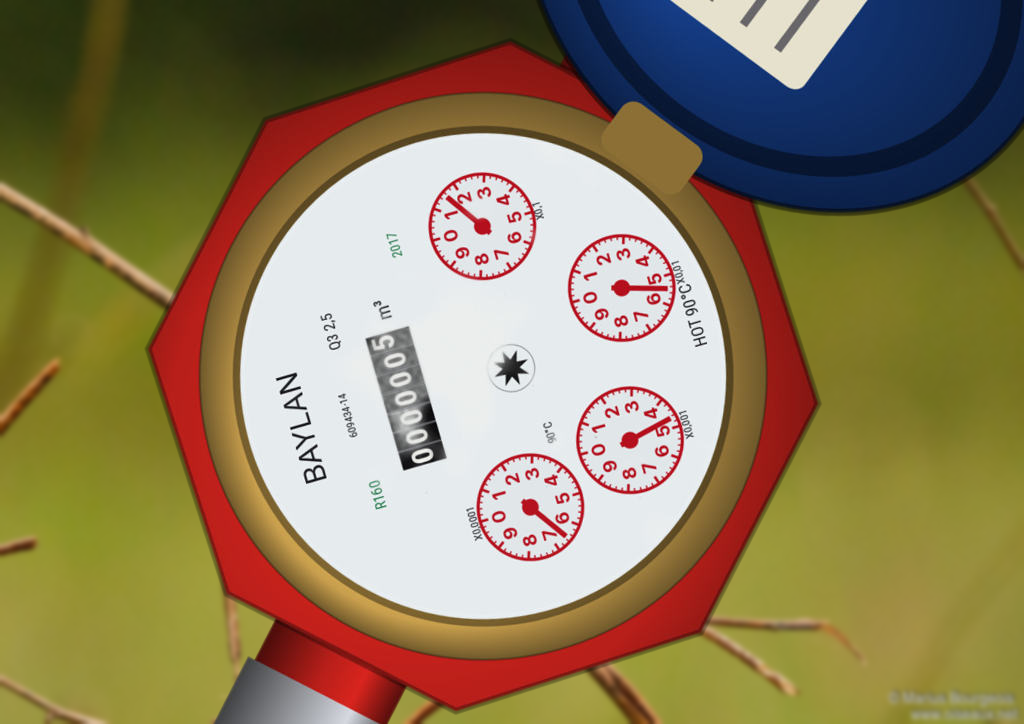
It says value=5.1546 unit=m³
